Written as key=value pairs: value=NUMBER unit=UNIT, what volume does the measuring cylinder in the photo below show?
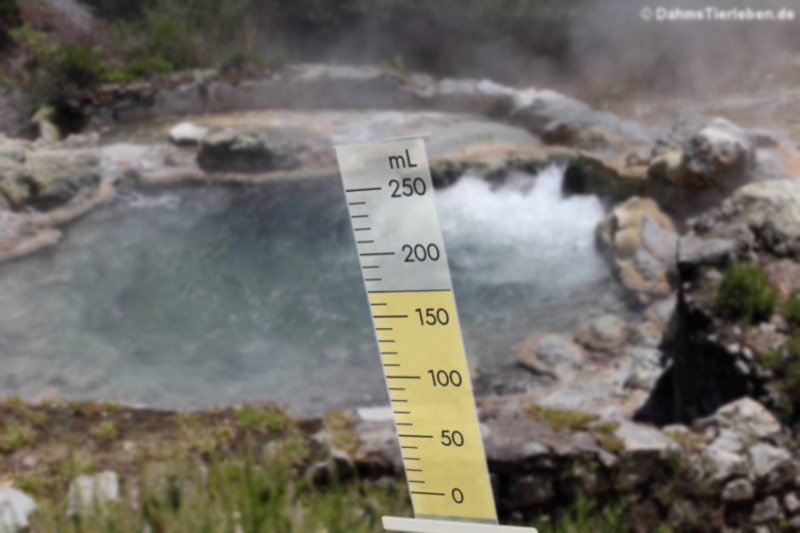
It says value=170 unit=mL
